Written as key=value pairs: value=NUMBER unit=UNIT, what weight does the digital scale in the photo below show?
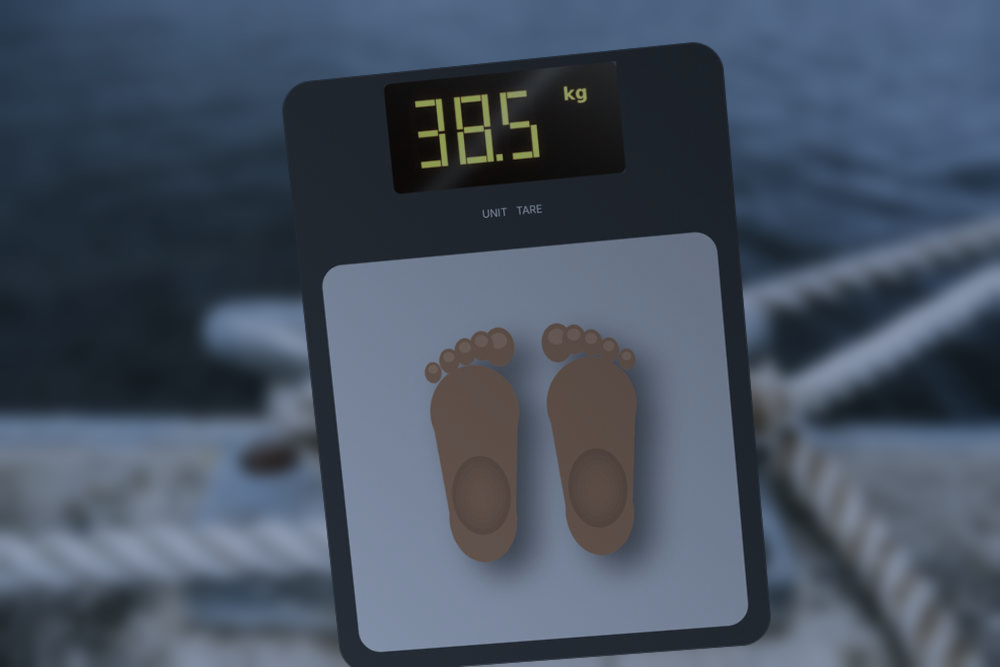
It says value=38.5 unit=kg
